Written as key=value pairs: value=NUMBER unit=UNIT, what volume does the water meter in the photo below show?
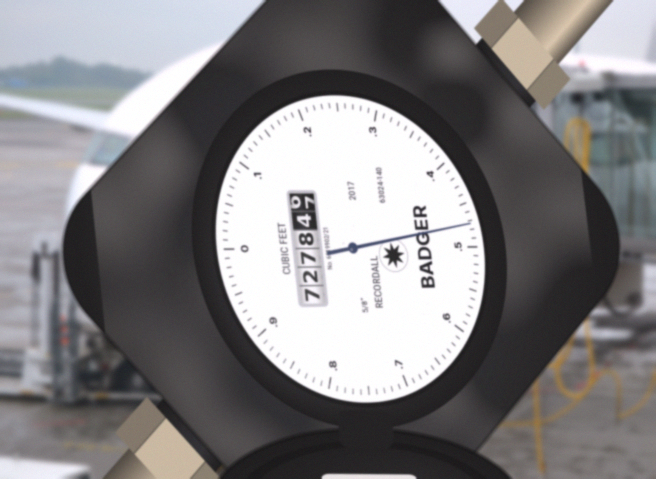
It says value=727846.47 unit=ft³
